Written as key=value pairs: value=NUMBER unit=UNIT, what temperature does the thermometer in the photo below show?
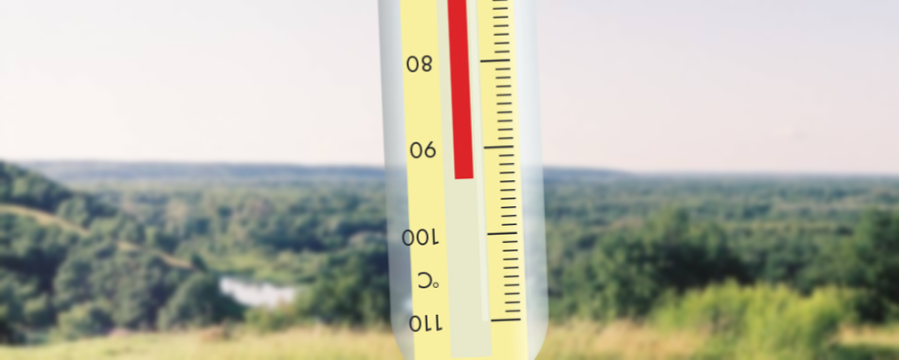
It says value=93.5 unit=°C
